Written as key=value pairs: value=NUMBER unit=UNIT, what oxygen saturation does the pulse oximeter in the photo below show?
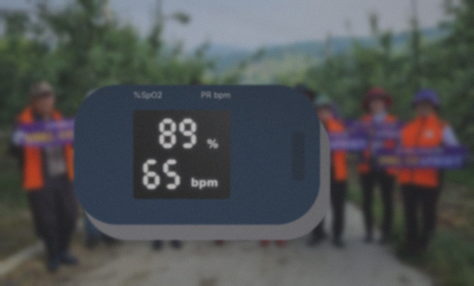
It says value=89 unit=%
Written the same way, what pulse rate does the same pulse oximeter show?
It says value=65 unit=bpm
